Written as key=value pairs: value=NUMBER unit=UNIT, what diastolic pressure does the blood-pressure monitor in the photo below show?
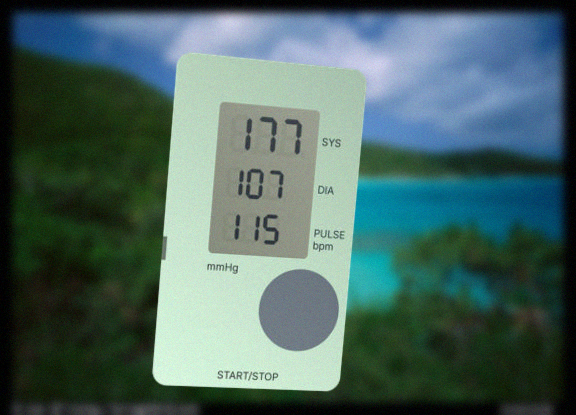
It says value=107 unit=mmHg
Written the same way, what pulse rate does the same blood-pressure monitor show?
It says value=115 unit=bpm
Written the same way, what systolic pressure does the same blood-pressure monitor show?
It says value=177 unit=mmHg
